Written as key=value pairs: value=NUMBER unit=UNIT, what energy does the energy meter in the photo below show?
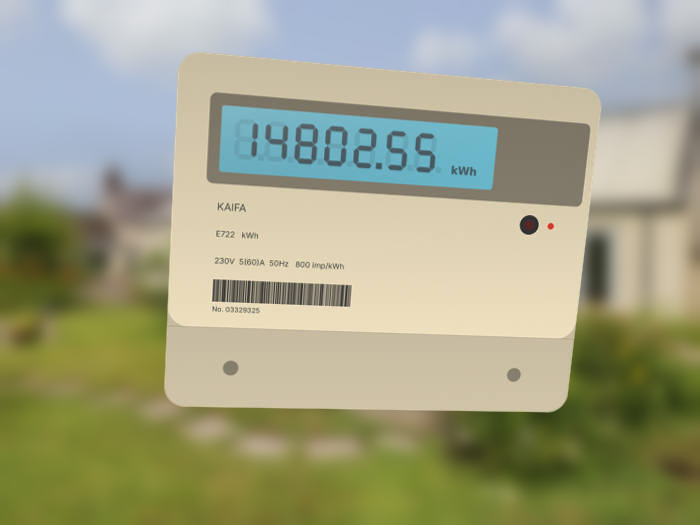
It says value=14802.55 unit=kWh
